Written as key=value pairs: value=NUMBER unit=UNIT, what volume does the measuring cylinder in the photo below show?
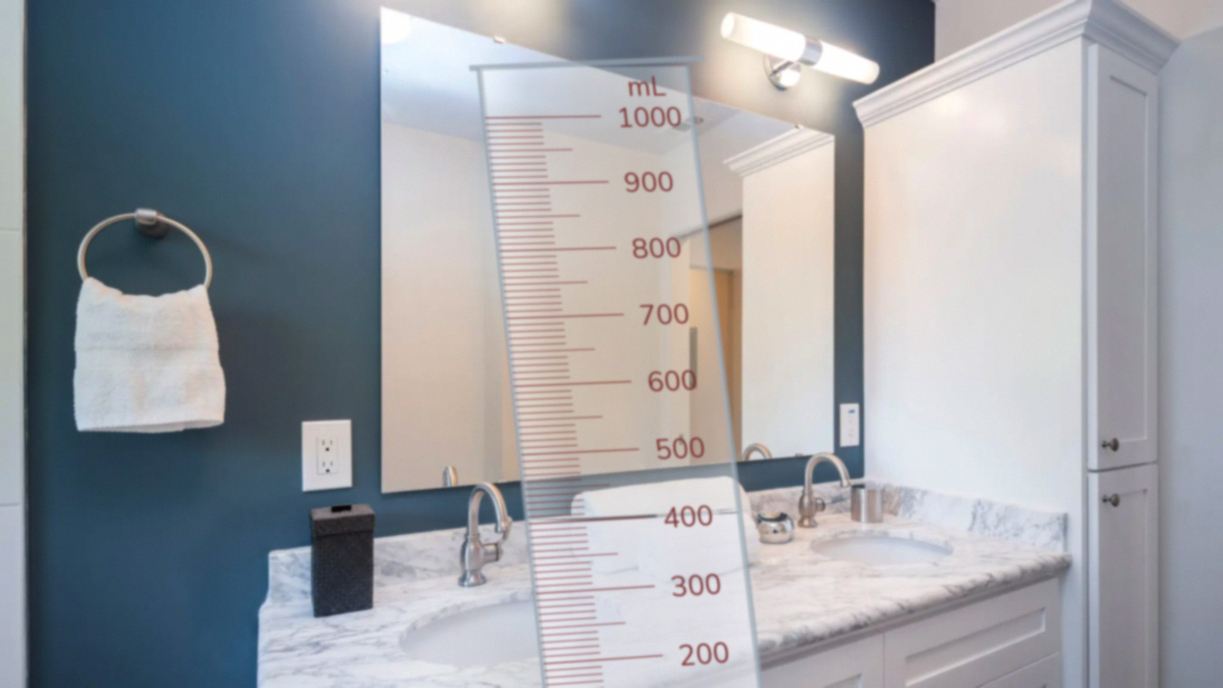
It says value=400 unit=mL
